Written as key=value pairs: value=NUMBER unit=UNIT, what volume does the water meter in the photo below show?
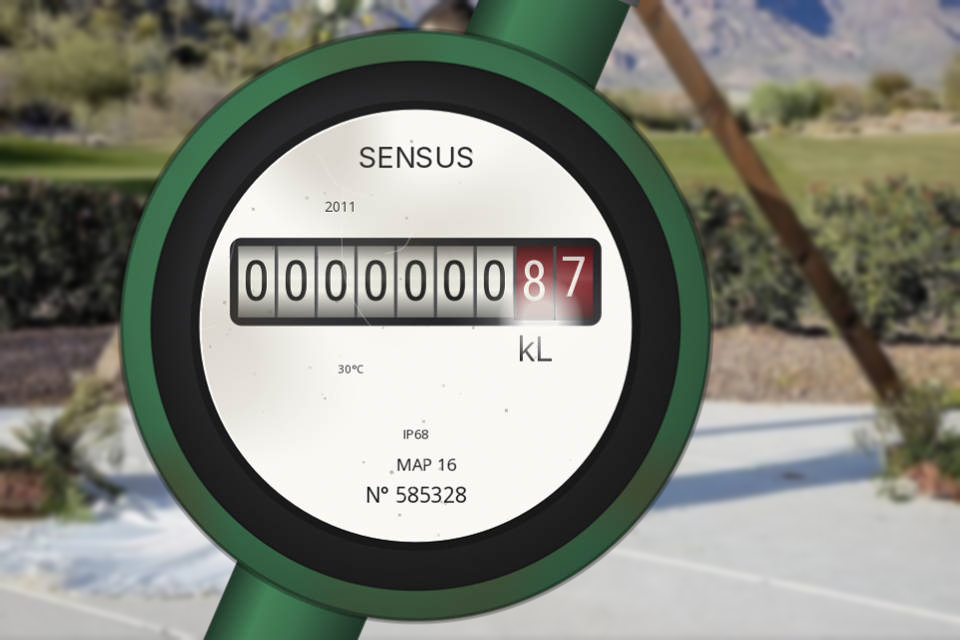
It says value=0.87 unit=kL
